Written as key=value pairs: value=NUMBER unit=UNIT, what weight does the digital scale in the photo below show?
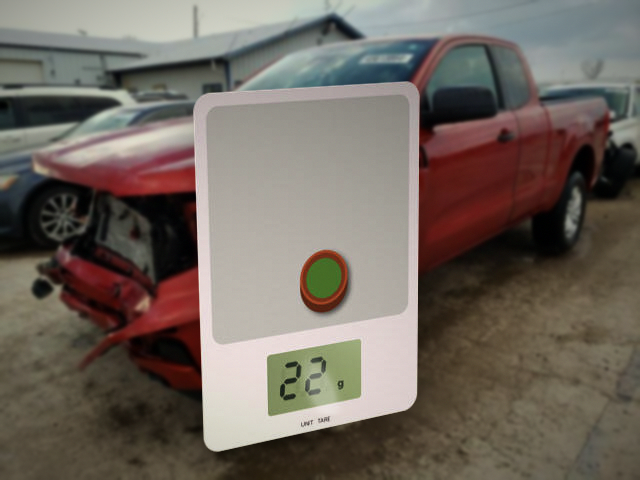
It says value=22 unit=g
